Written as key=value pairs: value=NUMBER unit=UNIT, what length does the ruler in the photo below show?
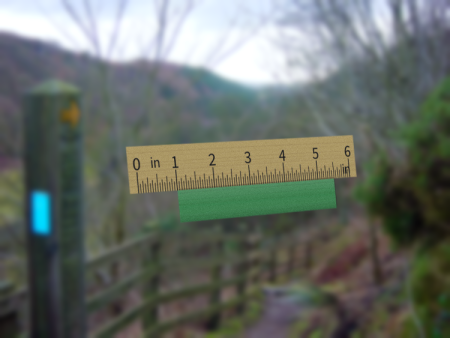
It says value=4.5 unit=in
